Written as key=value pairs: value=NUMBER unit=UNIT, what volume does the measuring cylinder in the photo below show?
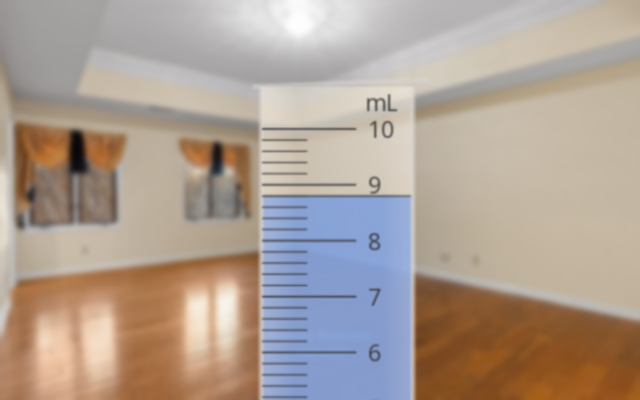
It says value=8.8 unit=mL
